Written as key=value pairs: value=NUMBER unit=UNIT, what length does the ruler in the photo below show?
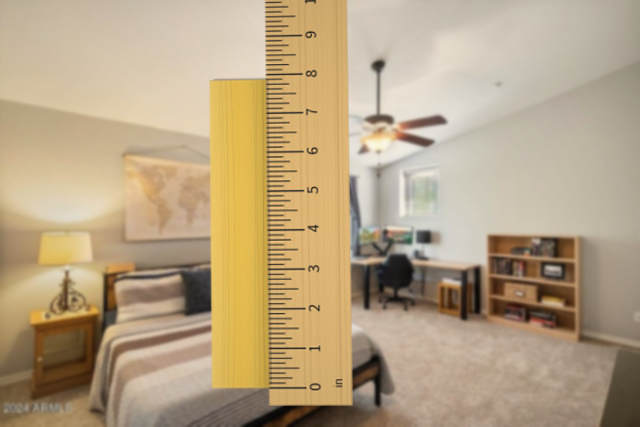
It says value=7.875 unit=in
